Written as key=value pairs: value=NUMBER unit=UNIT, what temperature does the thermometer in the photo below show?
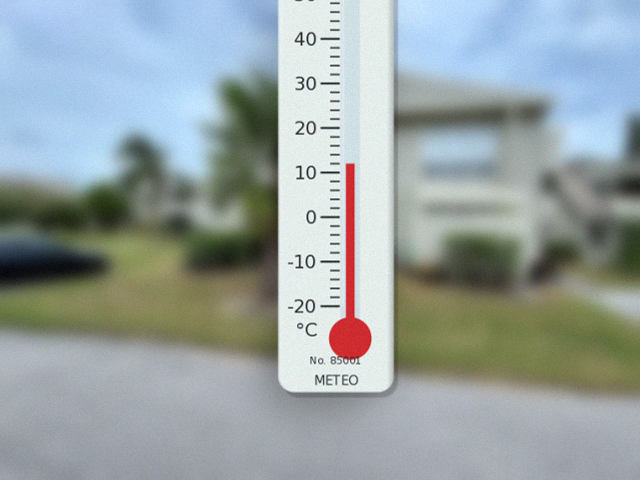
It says value=12 unit=°C
